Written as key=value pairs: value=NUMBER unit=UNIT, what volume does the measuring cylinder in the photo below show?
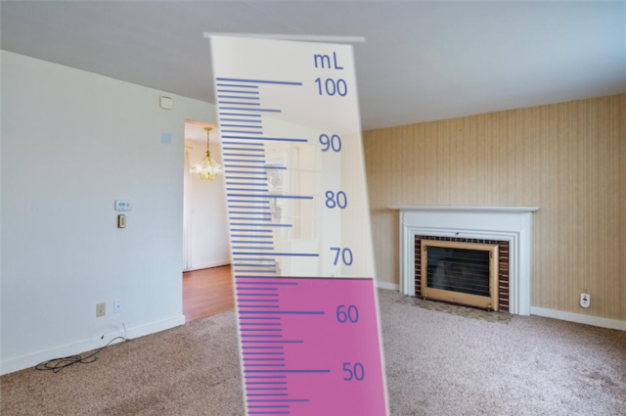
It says value=66 unit=mL
